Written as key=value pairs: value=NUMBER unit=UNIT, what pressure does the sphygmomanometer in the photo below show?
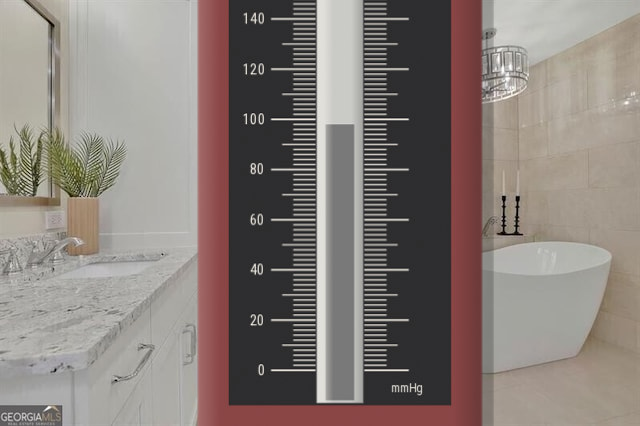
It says value=98 unit=mmHg
